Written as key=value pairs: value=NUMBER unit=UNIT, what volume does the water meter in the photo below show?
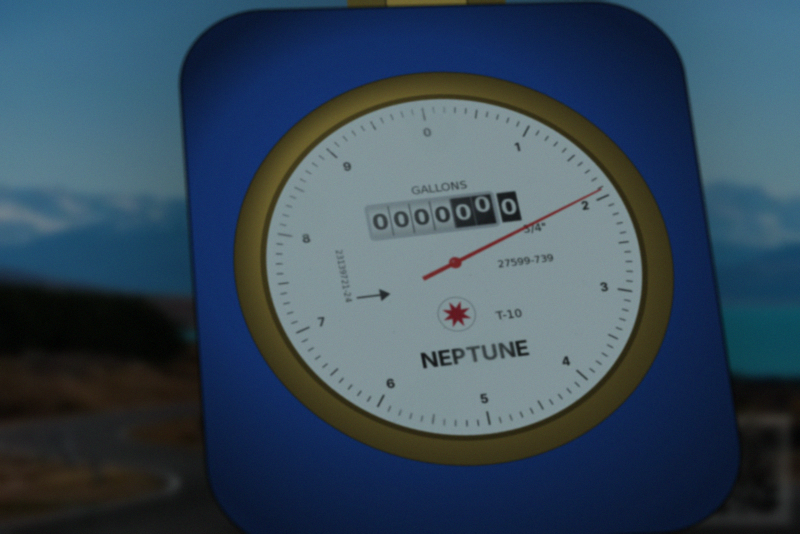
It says value=1.9 unit=gal
